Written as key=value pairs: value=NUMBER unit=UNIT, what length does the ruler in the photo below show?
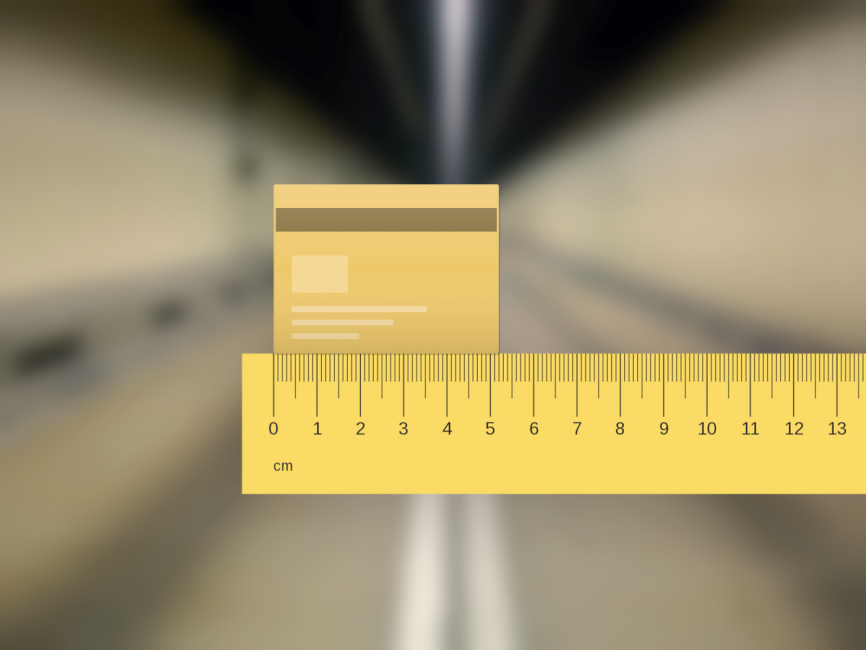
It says value=5.2 unit=cm
